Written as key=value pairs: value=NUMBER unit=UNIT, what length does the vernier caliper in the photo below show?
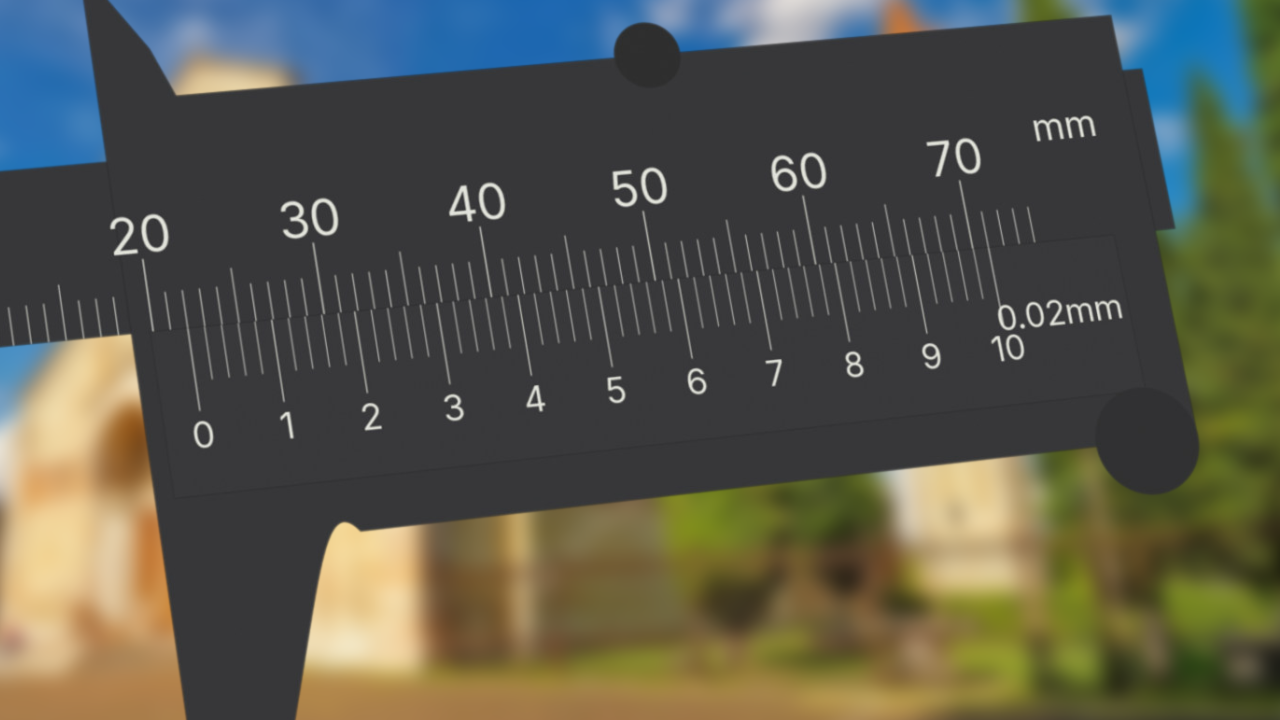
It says value=22.0 unit=mm
